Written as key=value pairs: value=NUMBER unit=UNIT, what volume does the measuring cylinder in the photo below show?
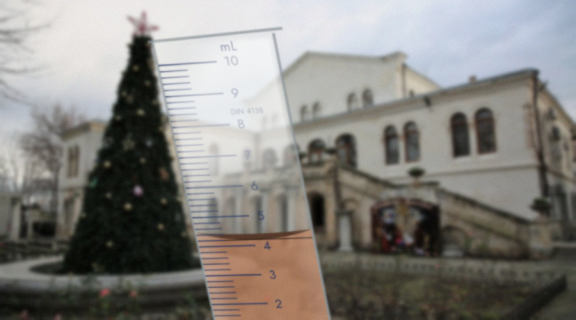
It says value=4.2 unit=mL
